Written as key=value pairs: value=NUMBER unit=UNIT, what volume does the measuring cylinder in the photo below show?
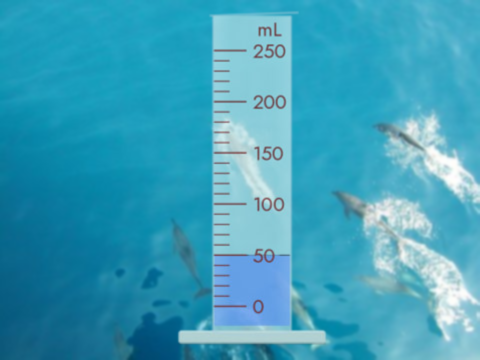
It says value=50 unit=mL
